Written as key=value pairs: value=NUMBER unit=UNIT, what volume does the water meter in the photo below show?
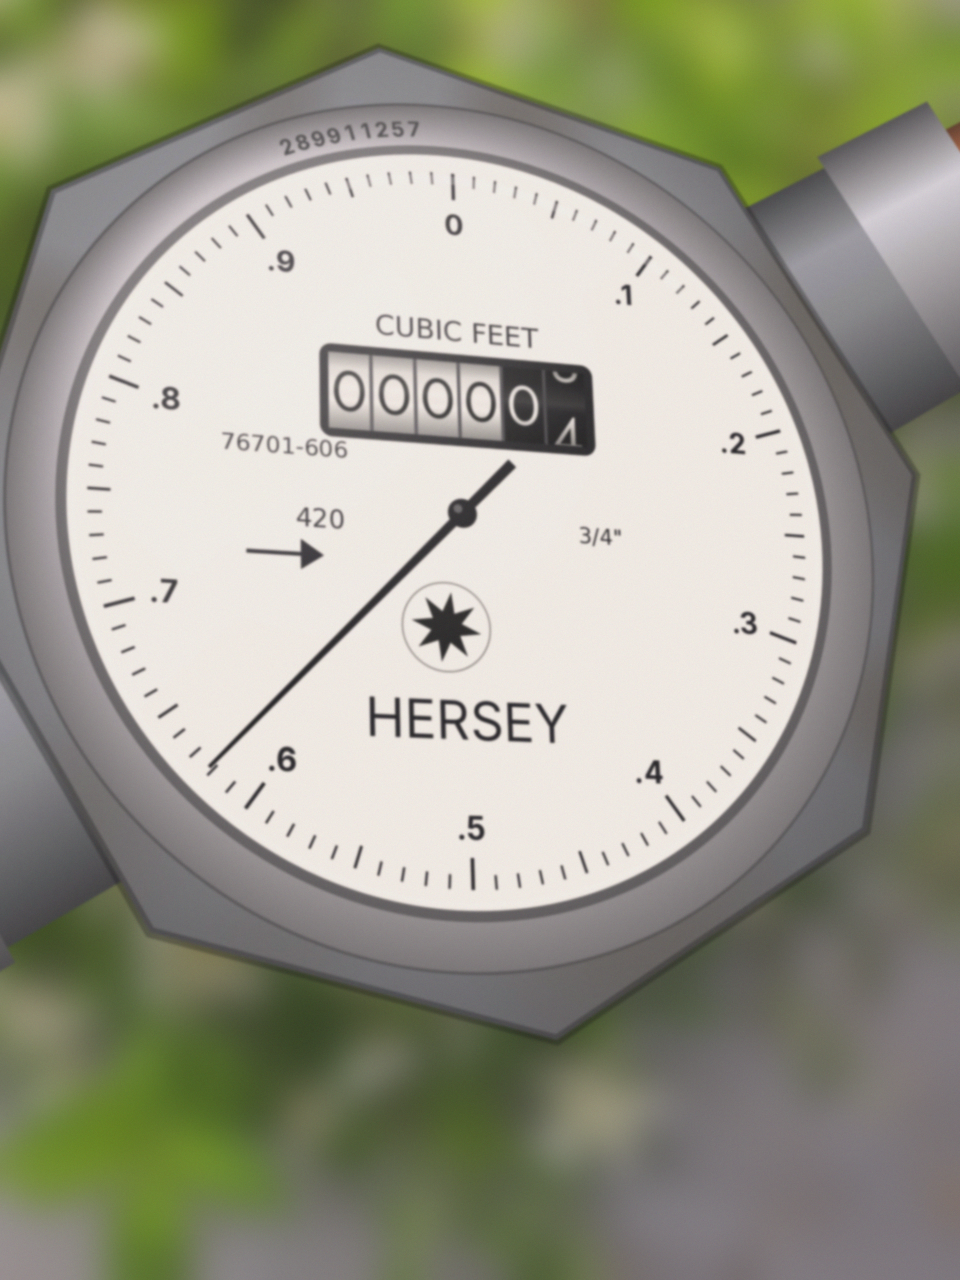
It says value=3.62 unit=ft³
